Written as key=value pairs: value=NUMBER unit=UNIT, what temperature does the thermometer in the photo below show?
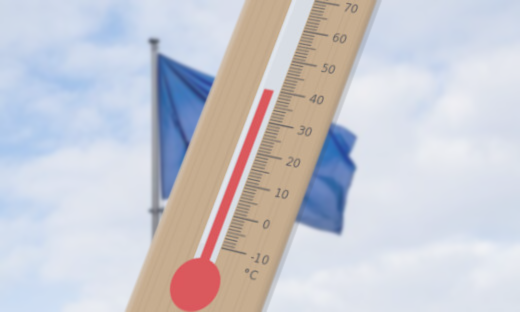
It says value=40 unit=°C
